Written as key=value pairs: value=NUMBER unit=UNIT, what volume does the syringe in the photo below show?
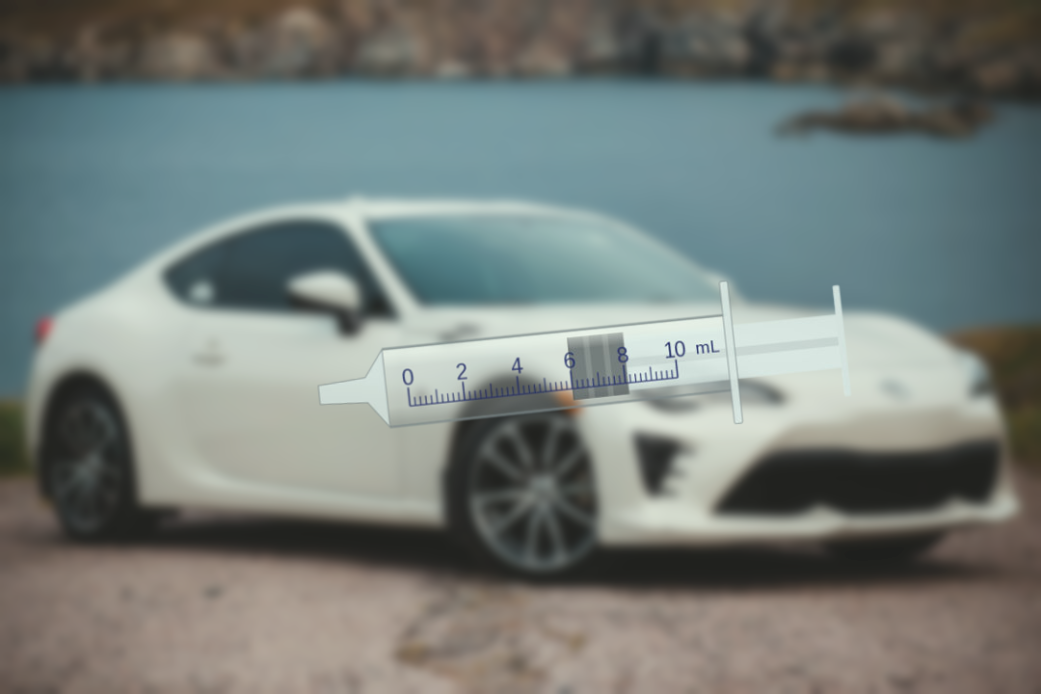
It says value=6 unit=mL
